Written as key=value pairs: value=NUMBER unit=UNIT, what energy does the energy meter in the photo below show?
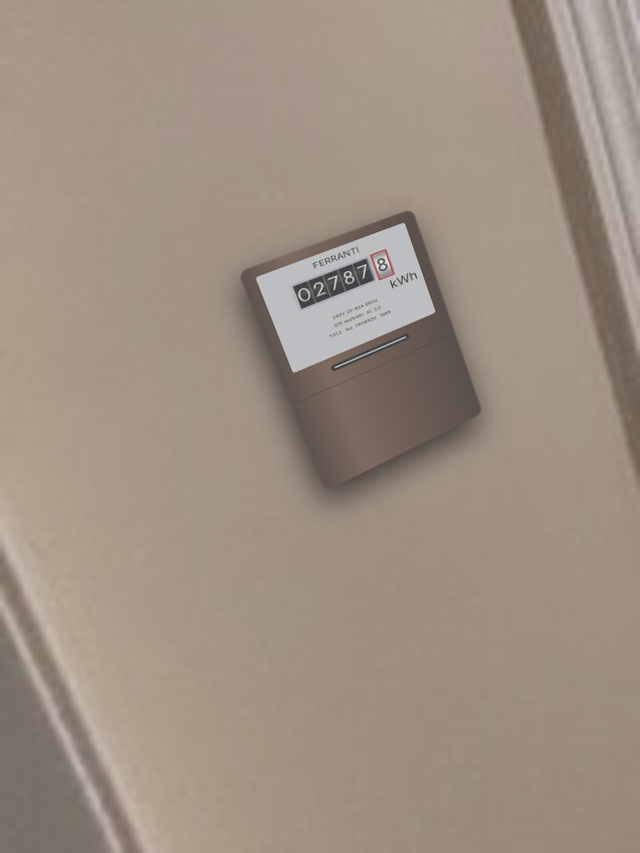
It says value=2787.8 unit=kWh
